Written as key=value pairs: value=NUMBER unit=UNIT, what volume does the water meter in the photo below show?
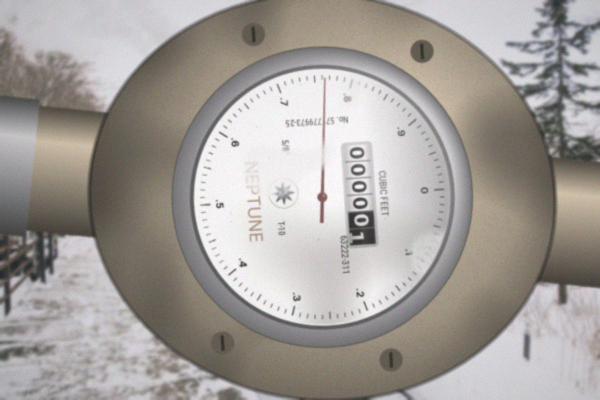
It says value=0.76 unit=ft³
